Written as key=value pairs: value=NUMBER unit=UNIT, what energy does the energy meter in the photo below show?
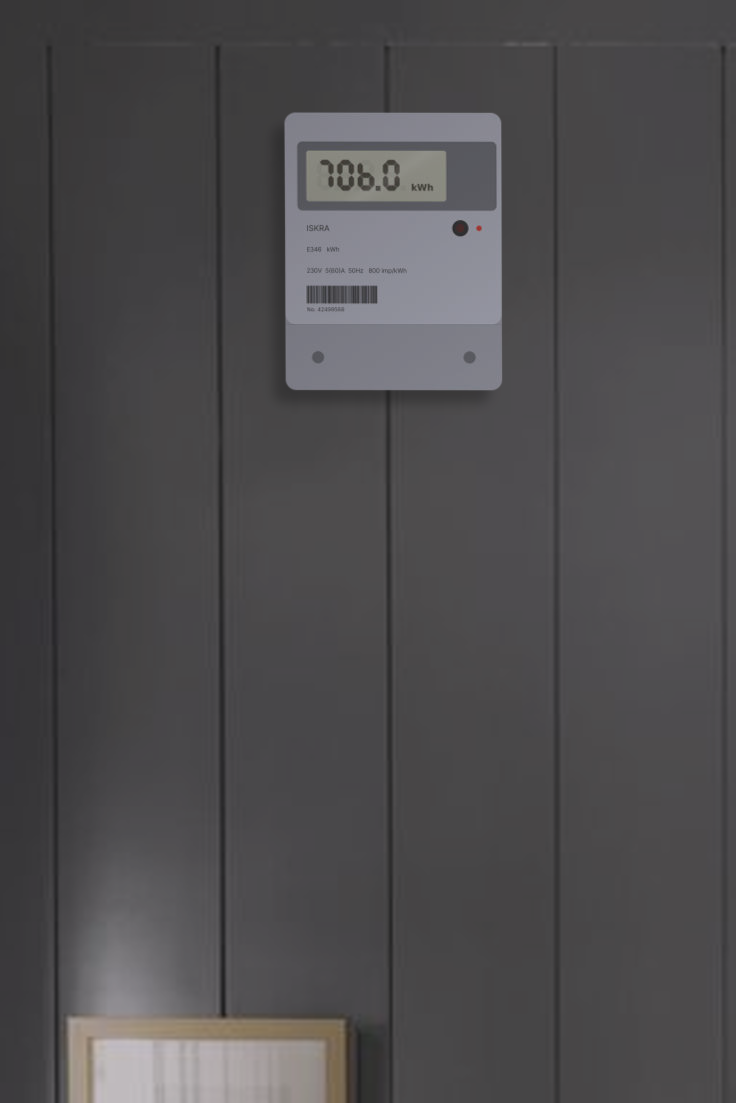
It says value=706.0 unit=kWh
